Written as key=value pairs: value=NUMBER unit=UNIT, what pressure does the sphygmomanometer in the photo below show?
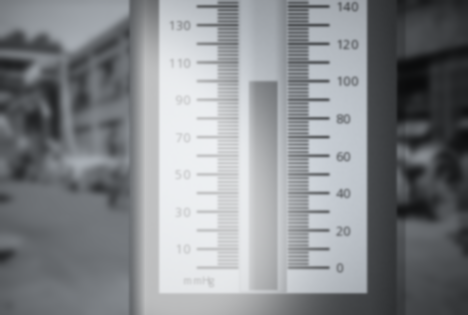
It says value=100 unit=mmHg
